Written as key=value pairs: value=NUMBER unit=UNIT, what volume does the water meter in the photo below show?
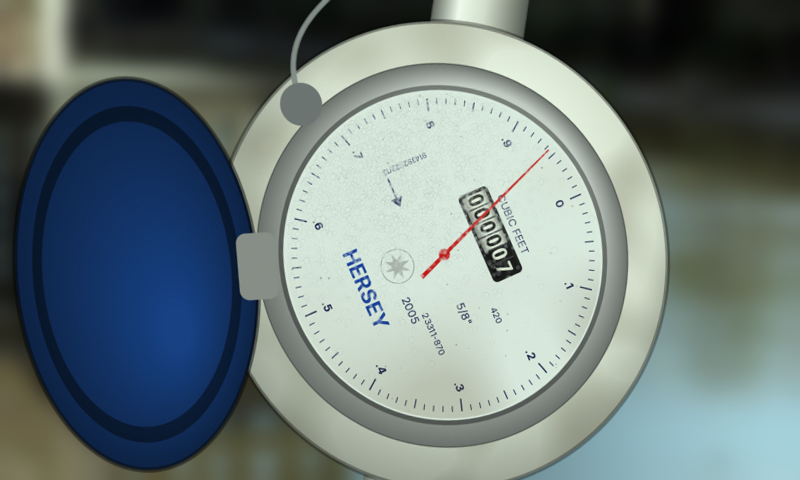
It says value=6.94 unit=ft³
